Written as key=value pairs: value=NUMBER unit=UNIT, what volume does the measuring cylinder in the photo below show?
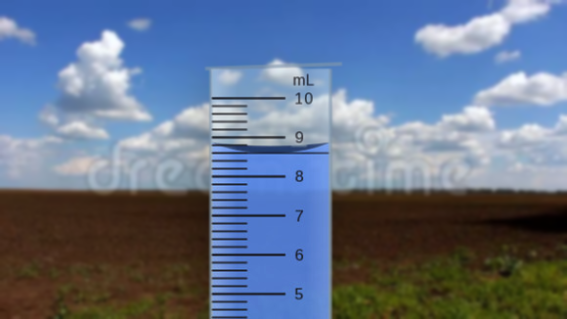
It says value=8.6 unit=mL
